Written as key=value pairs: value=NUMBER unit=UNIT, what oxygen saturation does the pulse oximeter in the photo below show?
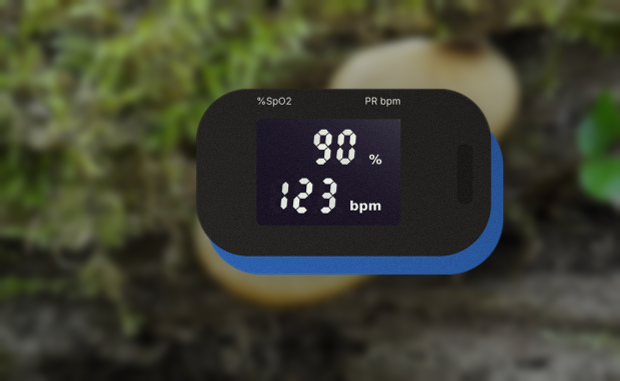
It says value=90 unit=%
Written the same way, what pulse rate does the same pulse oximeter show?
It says value=123 unit=bpm
